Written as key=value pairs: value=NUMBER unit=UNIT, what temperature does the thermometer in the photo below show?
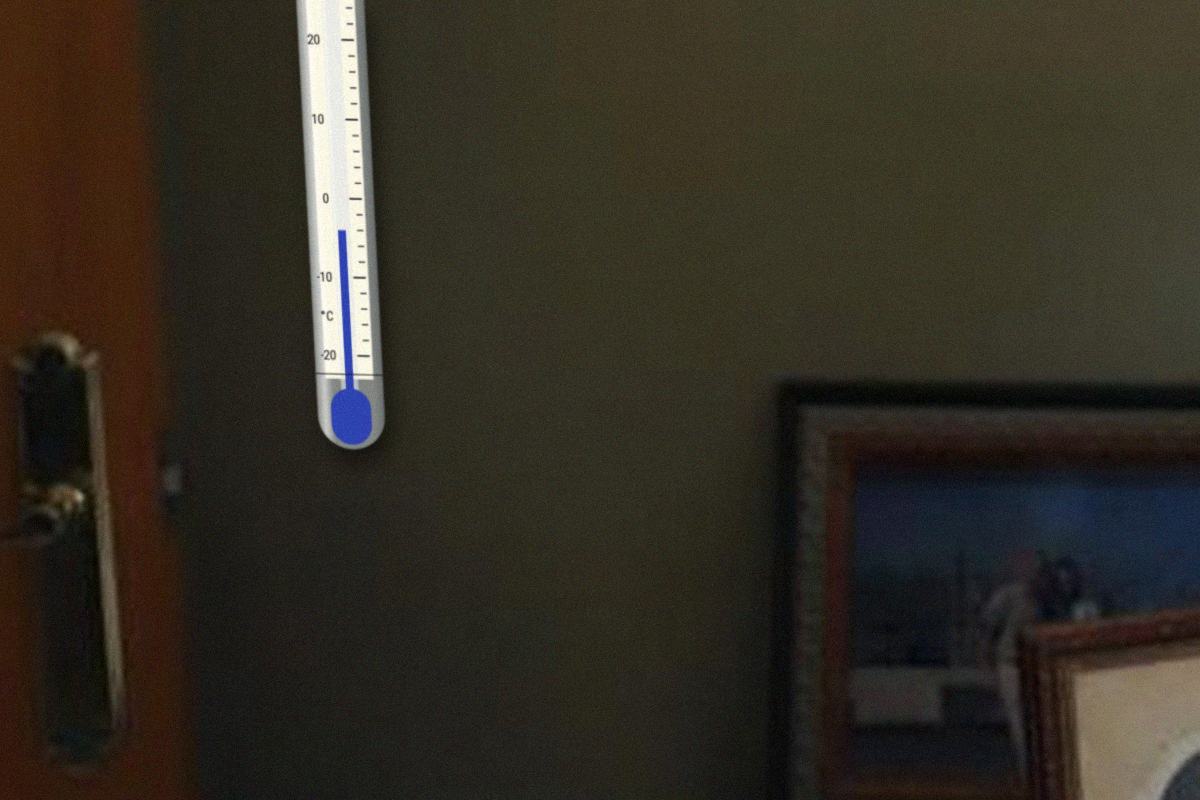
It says value=-4 unit=°C
